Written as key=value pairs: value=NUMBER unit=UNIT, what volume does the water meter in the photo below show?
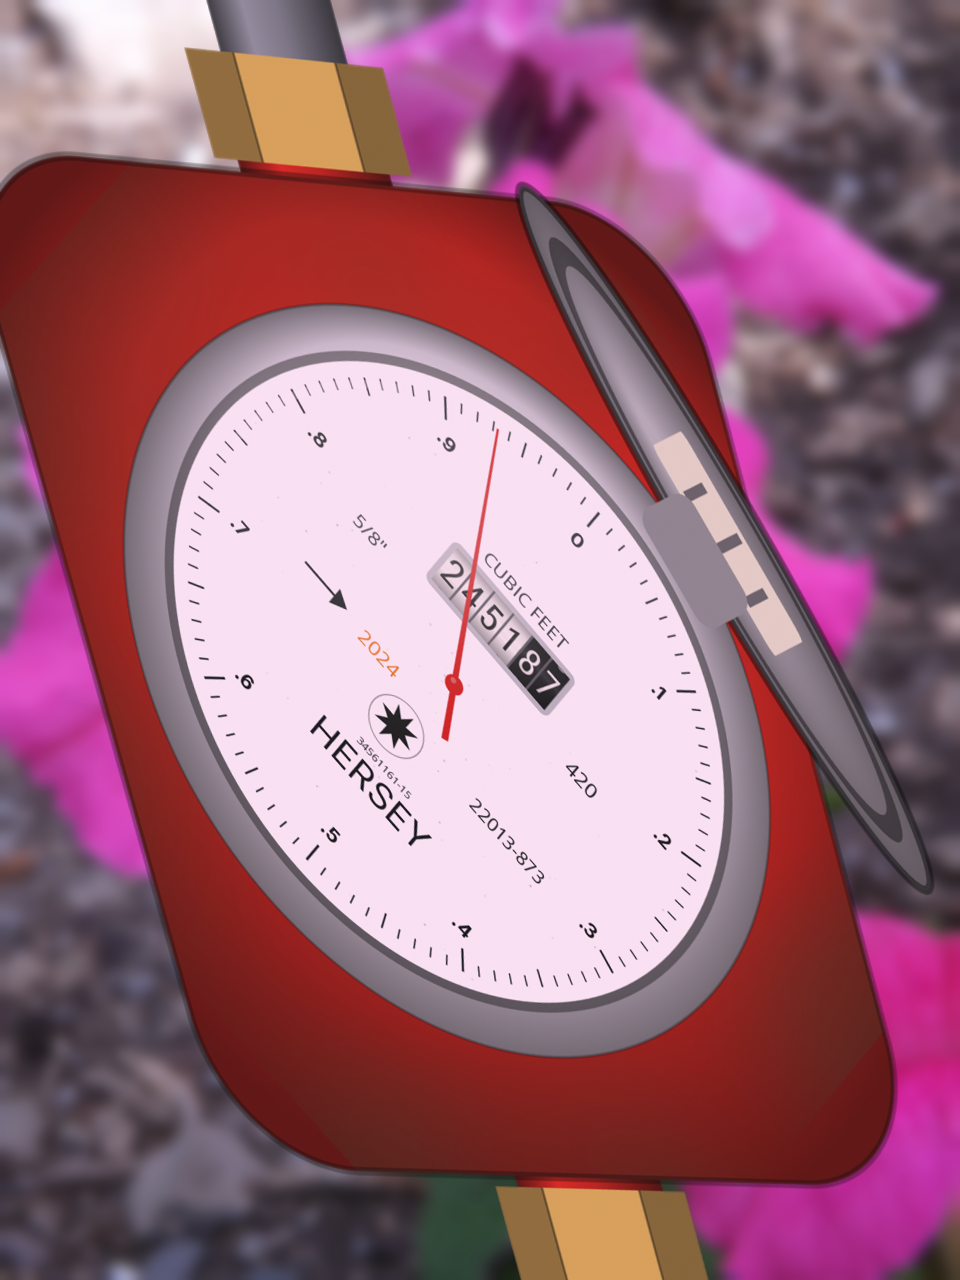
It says value=245186.93 unit=ft³
